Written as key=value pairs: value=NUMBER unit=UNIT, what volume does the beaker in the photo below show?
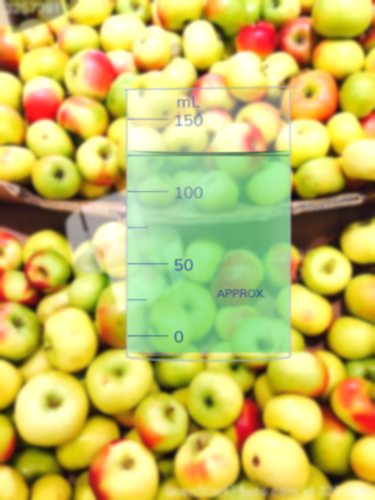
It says value=125 unit=mL
